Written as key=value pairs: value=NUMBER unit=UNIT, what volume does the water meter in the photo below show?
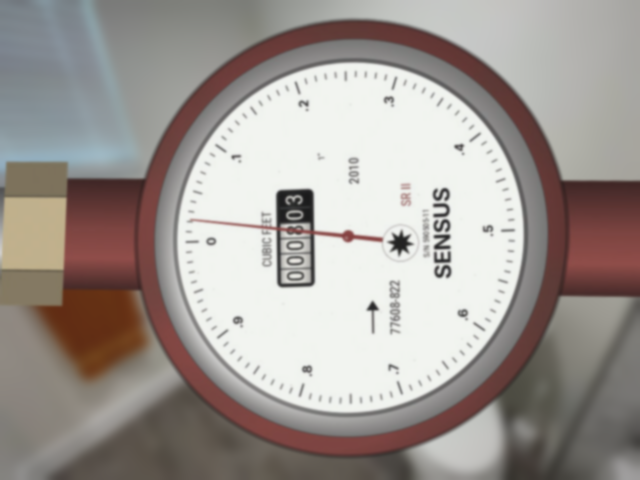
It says value=803.02 unit=ft³
